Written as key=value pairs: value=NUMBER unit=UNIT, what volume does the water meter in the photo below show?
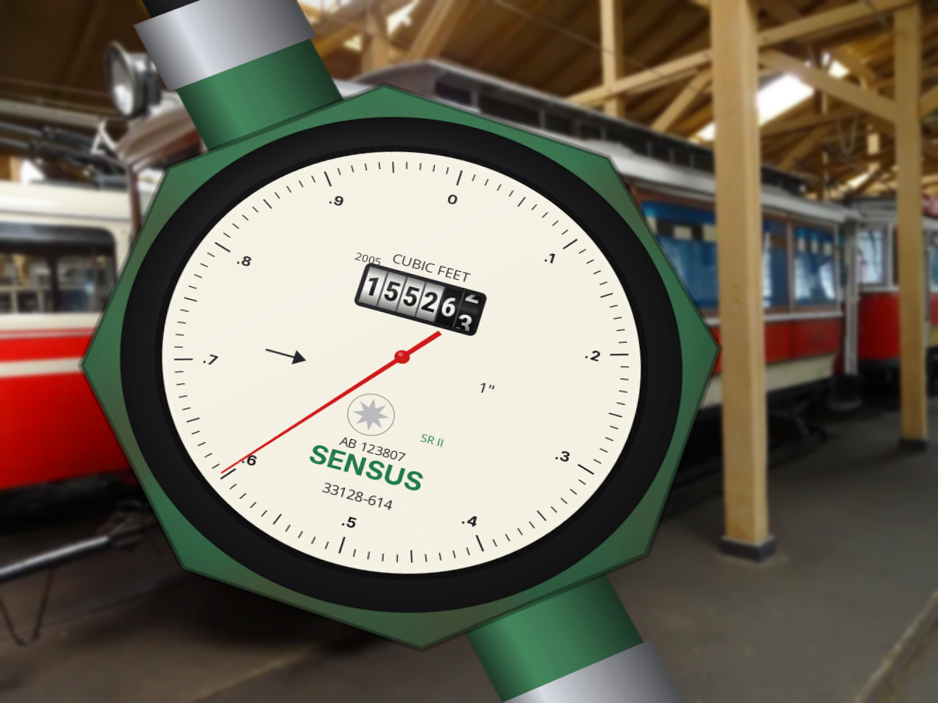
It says value=155262.60 unit=ft³
